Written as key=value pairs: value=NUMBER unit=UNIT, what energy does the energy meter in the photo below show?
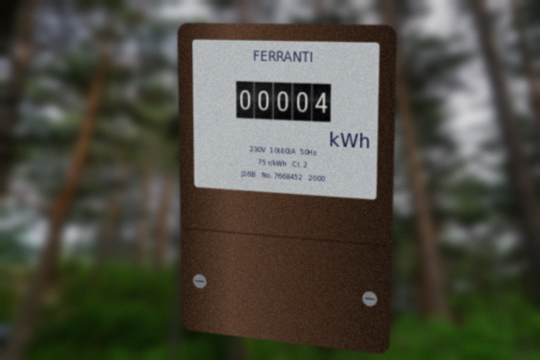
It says value=4 unit=kWh
